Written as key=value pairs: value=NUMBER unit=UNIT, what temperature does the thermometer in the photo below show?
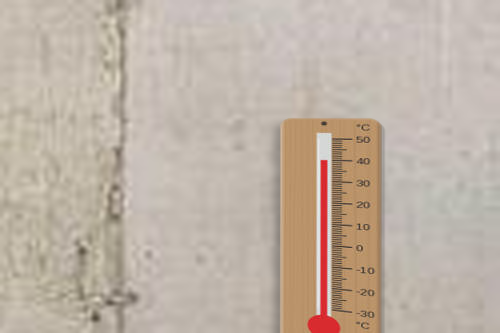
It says value=40 unit=°C
